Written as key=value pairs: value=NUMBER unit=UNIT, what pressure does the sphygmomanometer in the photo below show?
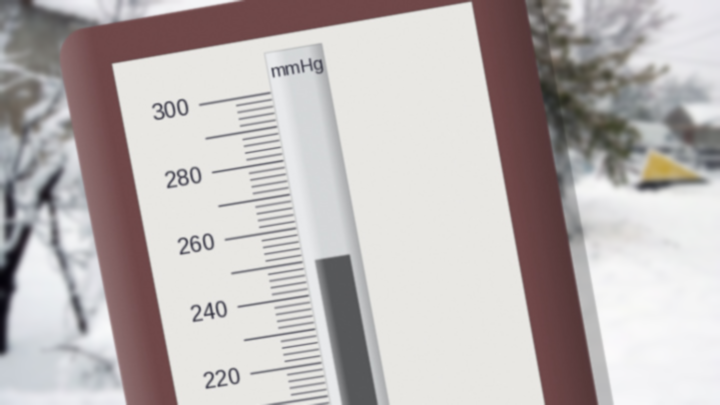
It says value=250 unit=mmHg
